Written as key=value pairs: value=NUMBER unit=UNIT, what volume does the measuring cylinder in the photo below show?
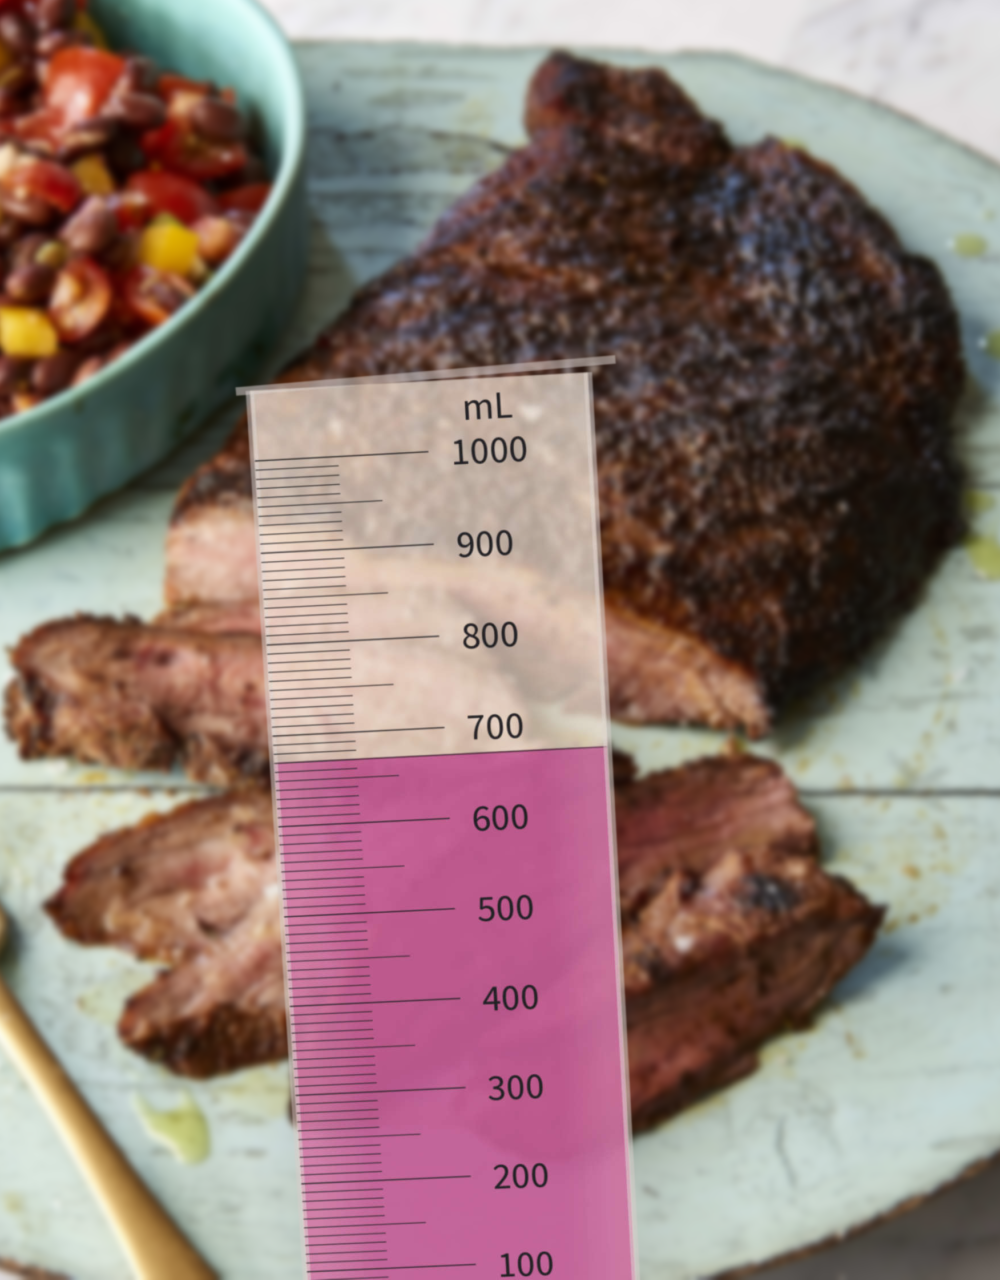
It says value=670 unit=mL
